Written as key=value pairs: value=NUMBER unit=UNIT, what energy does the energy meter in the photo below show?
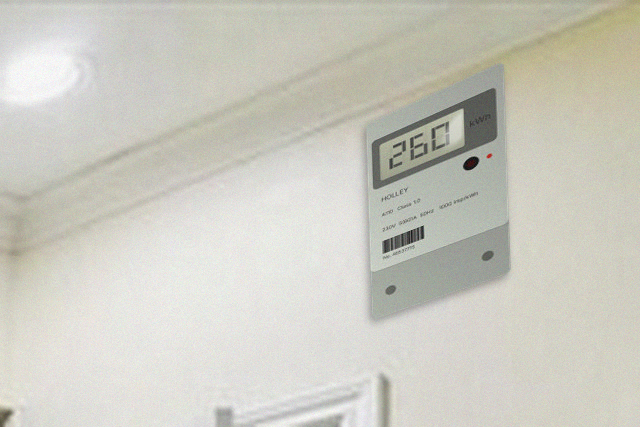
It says value=260 unit=kWh
